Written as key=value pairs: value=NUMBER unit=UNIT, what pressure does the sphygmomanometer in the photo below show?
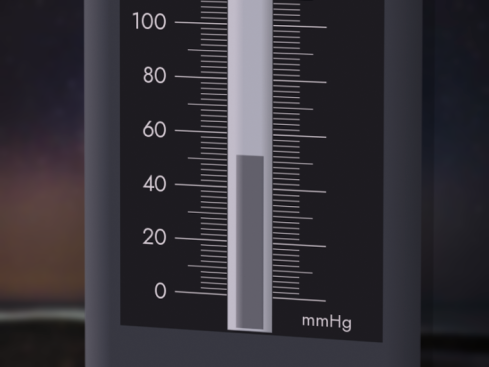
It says value=52 unit=mmHg
